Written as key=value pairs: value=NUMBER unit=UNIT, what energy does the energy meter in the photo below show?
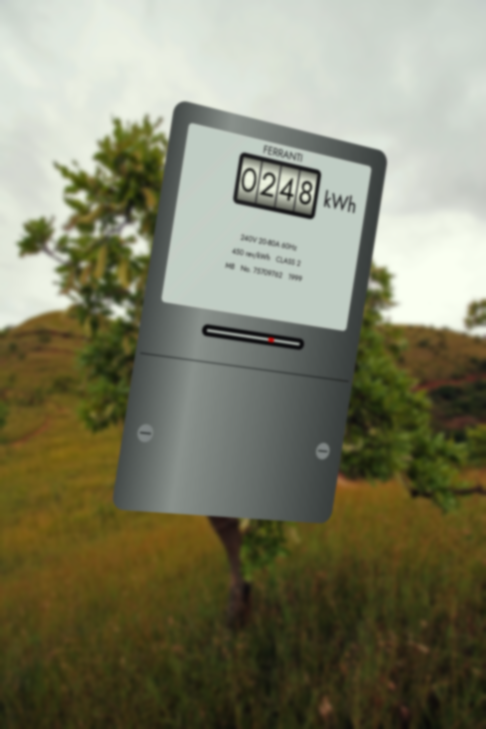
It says value=248 unit=kWh
